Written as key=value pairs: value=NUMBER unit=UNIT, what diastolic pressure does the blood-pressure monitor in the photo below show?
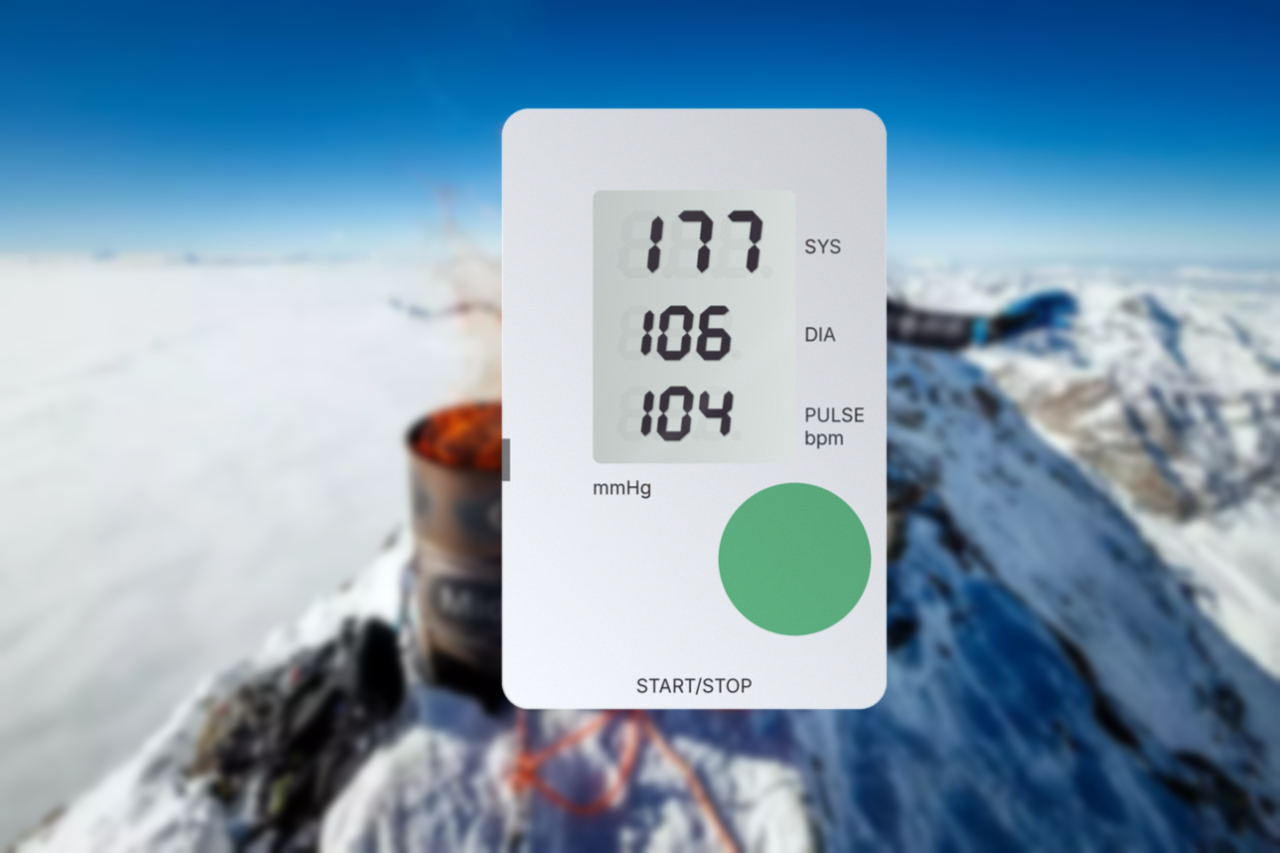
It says value=106 unit=mmHg
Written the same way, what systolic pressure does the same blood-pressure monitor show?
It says value=177 unit=mmHg
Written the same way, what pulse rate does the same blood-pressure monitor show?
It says value=104 unit=bpm
